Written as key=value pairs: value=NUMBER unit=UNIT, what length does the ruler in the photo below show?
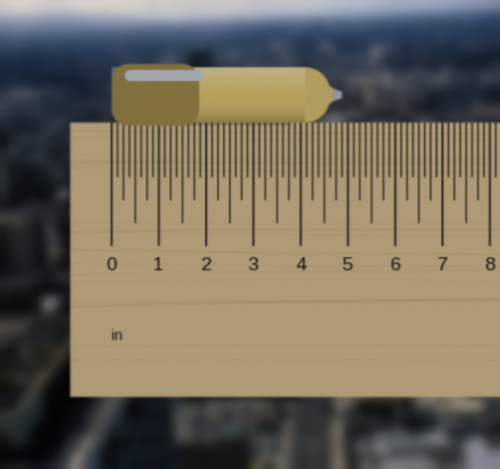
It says value=4.875 unit=in
